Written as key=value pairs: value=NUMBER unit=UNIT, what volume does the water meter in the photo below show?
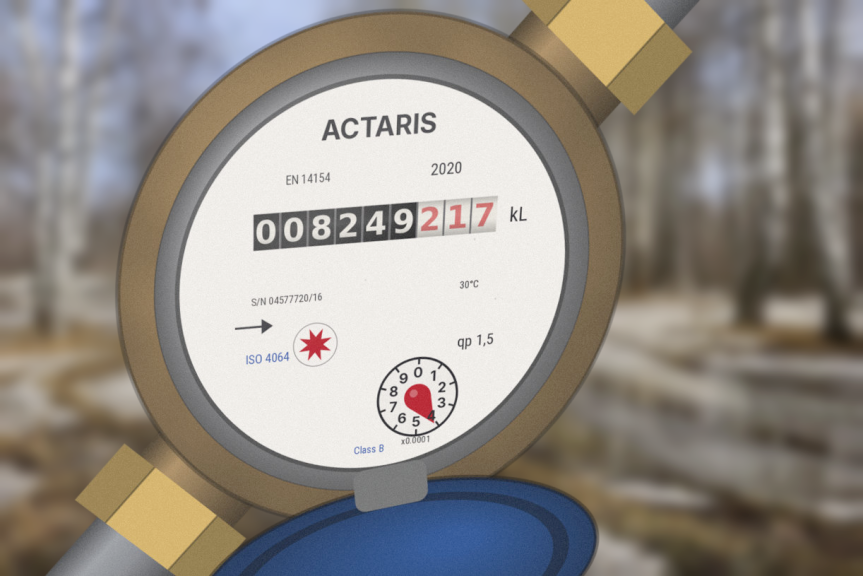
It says value=8249.2174 unit=kL
